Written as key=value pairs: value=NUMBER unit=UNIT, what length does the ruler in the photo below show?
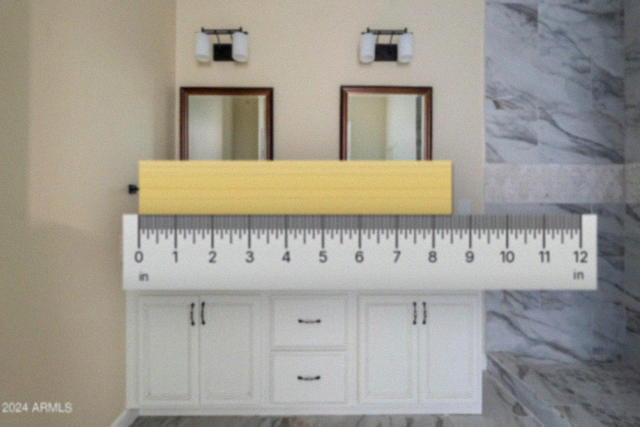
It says value=8.5 unit=in
